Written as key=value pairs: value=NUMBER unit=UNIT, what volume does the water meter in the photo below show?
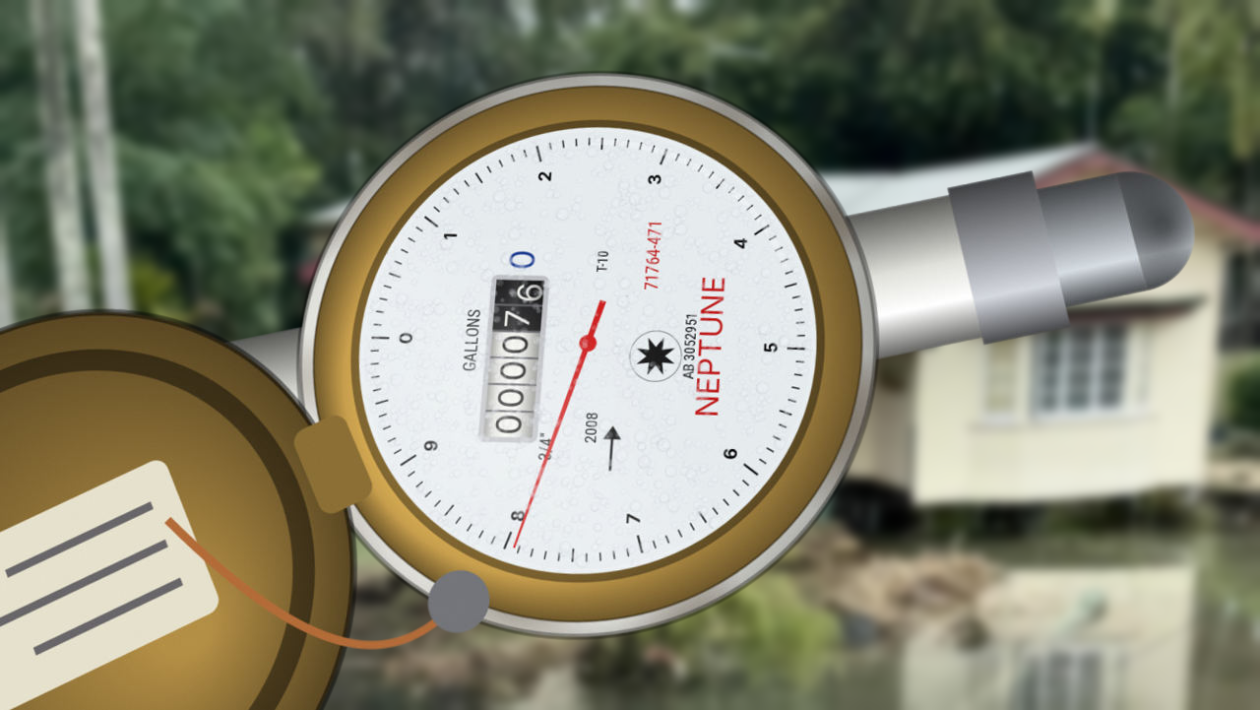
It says value=757.9 unit=gal
